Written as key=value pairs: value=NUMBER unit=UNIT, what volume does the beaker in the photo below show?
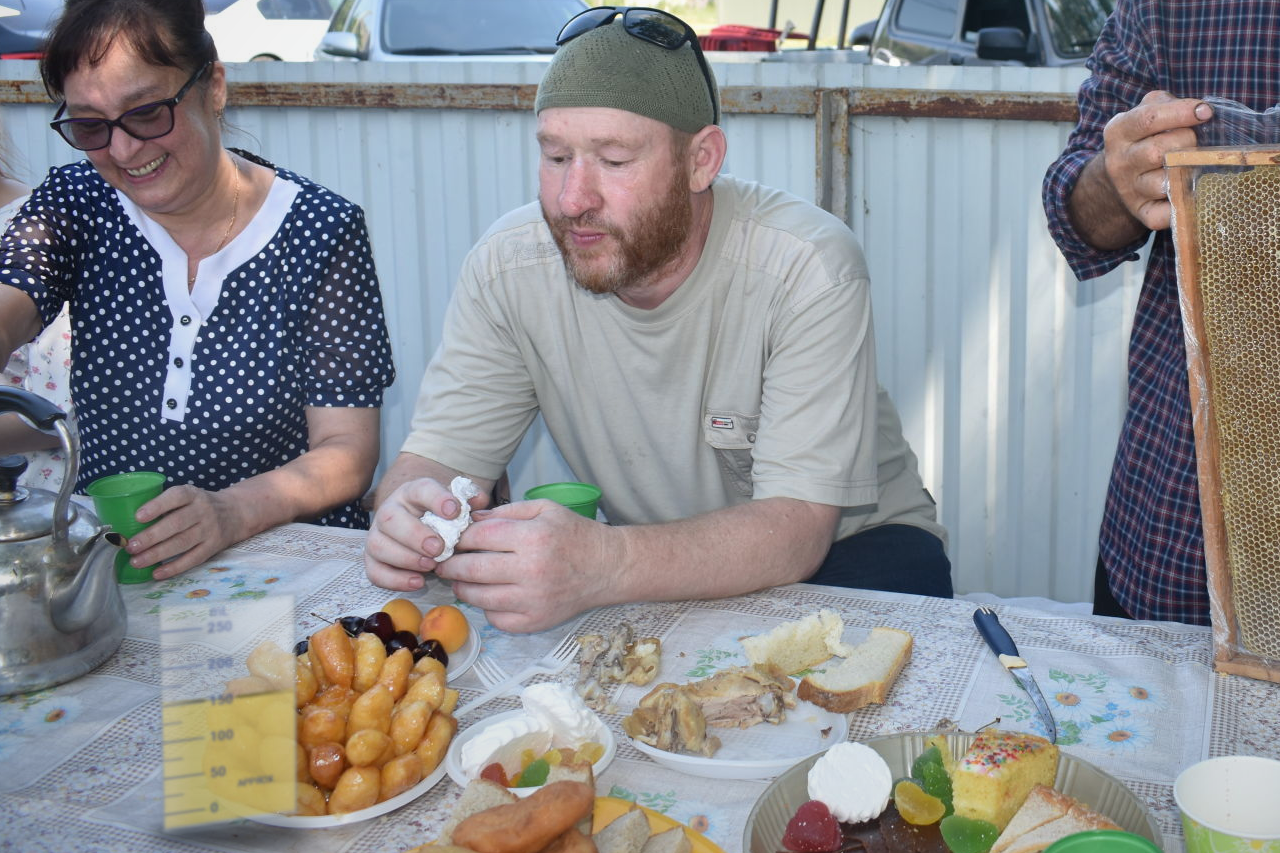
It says value=150 unit=mL
